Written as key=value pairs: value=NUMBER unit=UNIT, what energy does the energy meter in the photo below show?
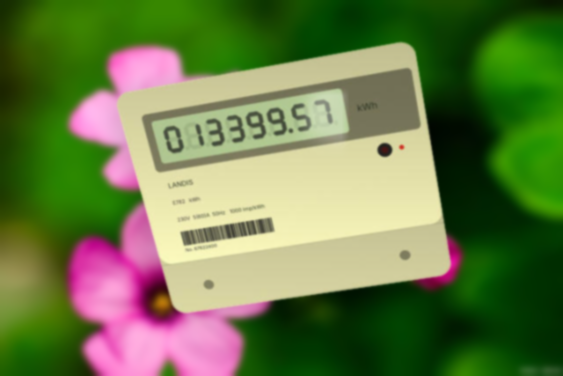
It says value=13399.57 unit=kWh
